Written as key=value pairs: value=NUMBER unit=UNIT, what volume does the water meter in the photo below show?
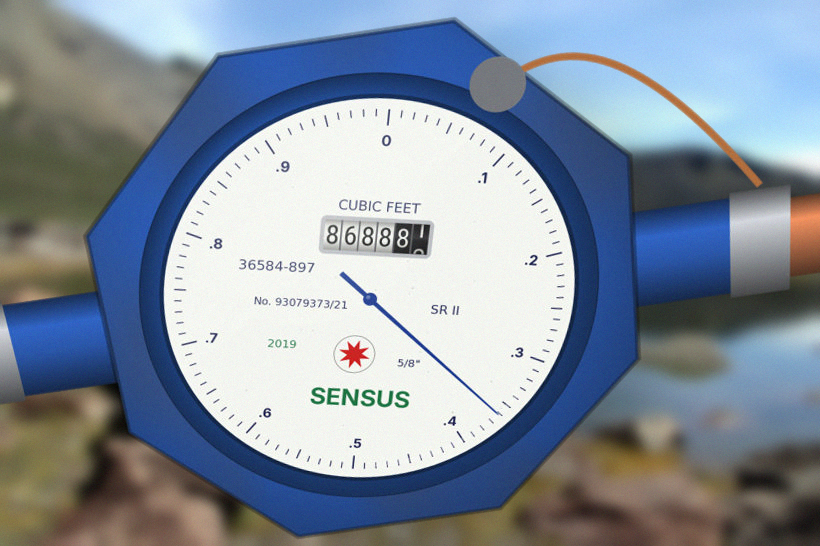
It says value=868881.36 unit=ft³
